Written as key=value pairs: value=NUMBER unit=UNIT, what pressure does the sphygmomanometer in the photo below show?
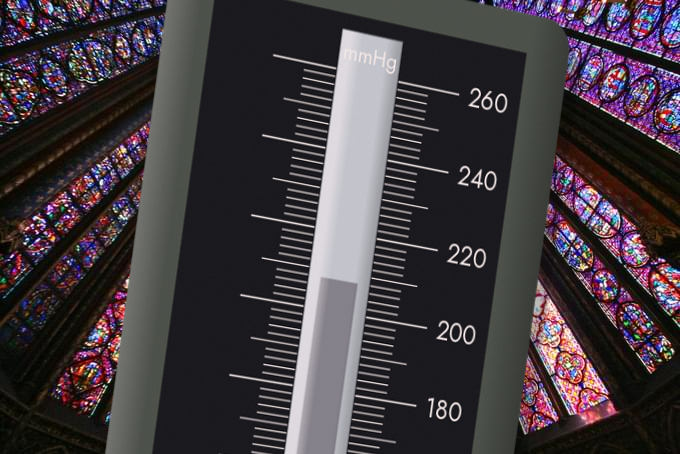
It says value=208 unit=mmHg
